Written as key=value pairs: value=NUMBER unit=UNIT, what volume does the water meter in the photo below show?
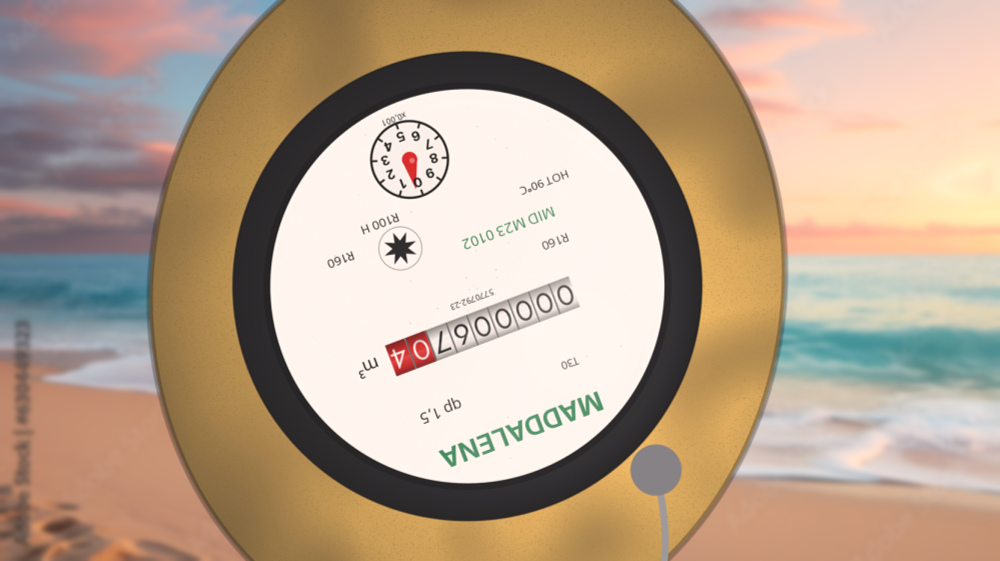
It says value=67.040 unit=m³
